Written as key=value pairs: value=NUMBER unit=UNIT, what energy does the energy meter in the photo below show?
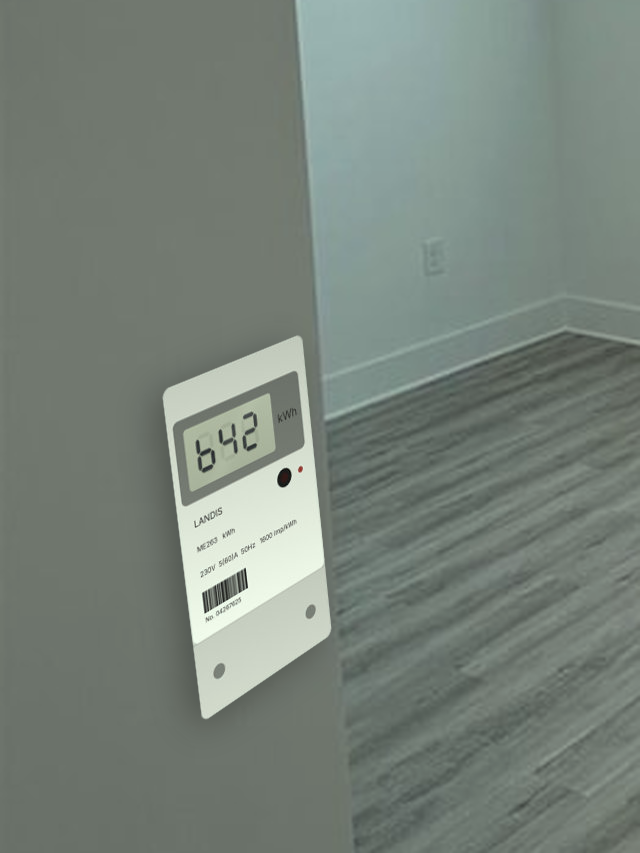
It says value=642 unit=kWh
